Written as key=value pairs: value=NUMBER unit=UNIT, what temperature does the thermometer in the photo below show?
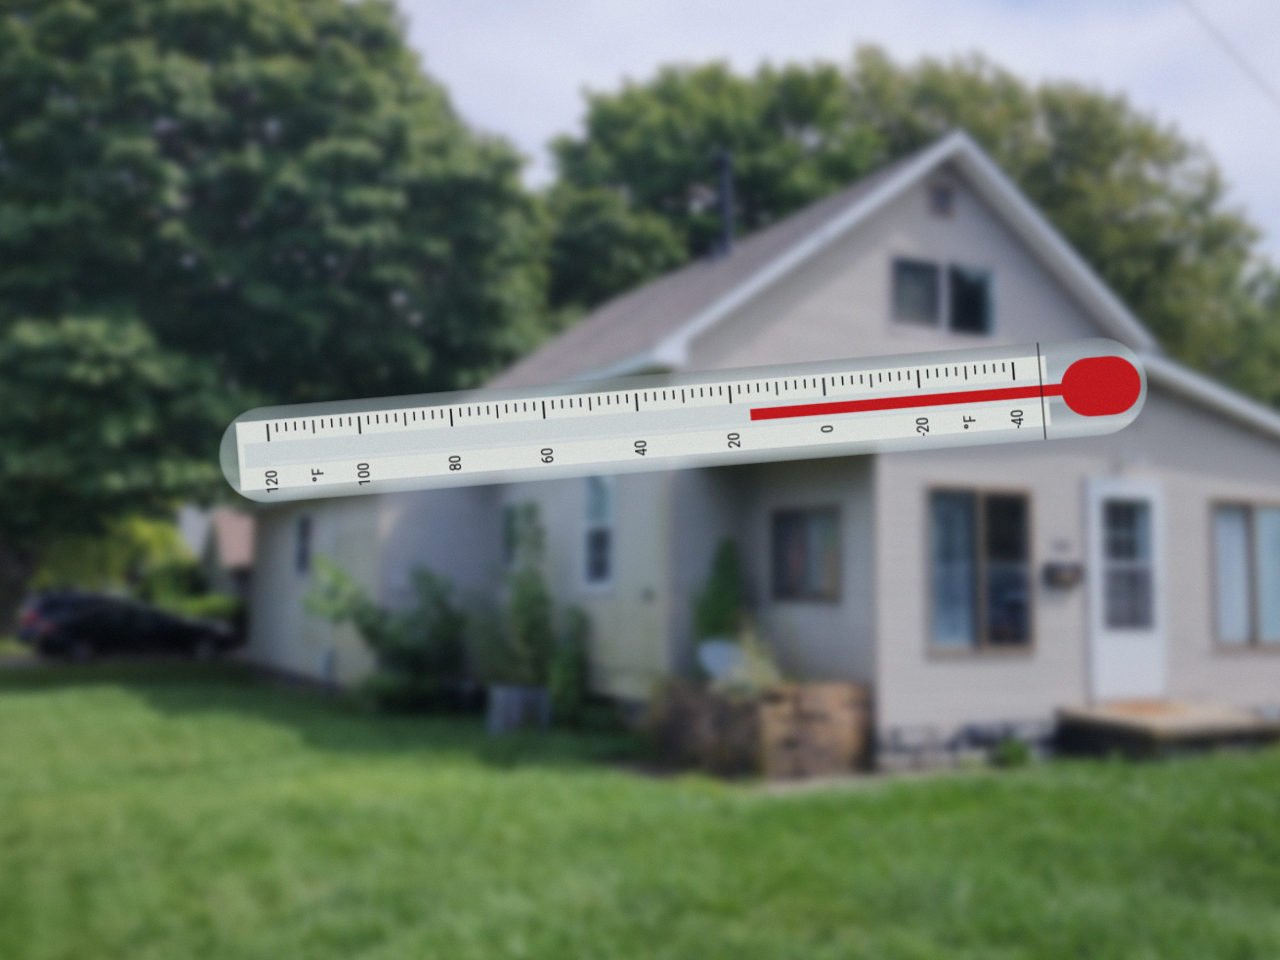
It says value=16 unit=°F
